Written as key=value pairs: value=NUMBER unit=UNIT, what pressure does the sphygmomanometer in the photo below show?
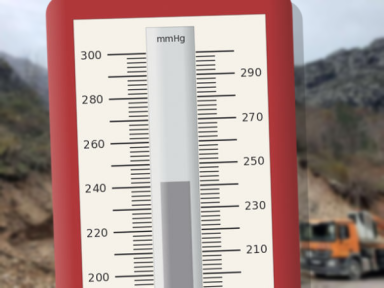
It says value=242 unit=mmHg
